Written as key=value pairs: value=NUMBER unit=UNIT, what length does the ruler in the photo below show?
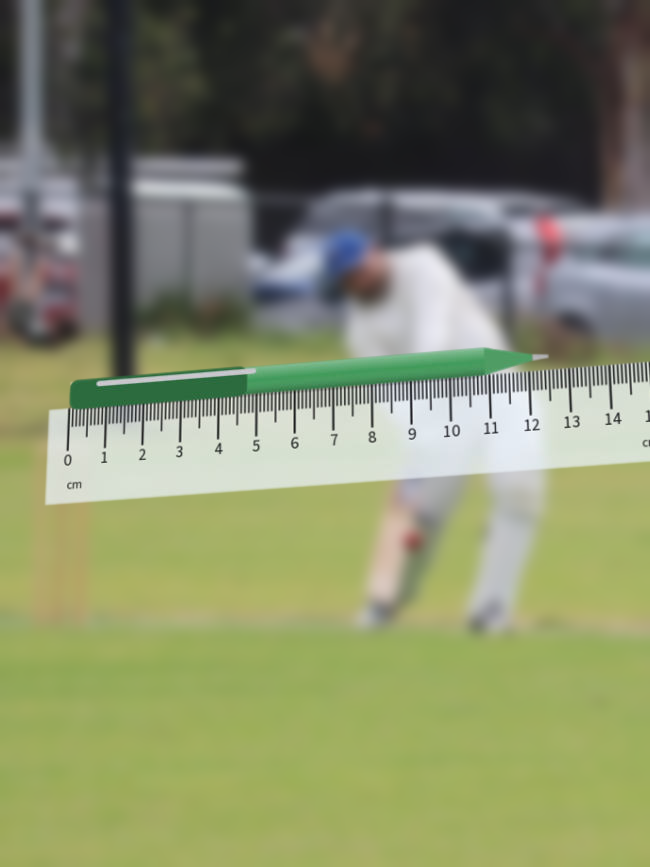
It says value=12.5 unit=cm
